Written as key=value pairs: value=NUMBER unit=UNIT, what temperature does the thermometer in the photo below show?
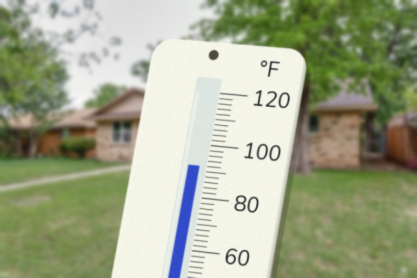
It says value=92 unit=°F
